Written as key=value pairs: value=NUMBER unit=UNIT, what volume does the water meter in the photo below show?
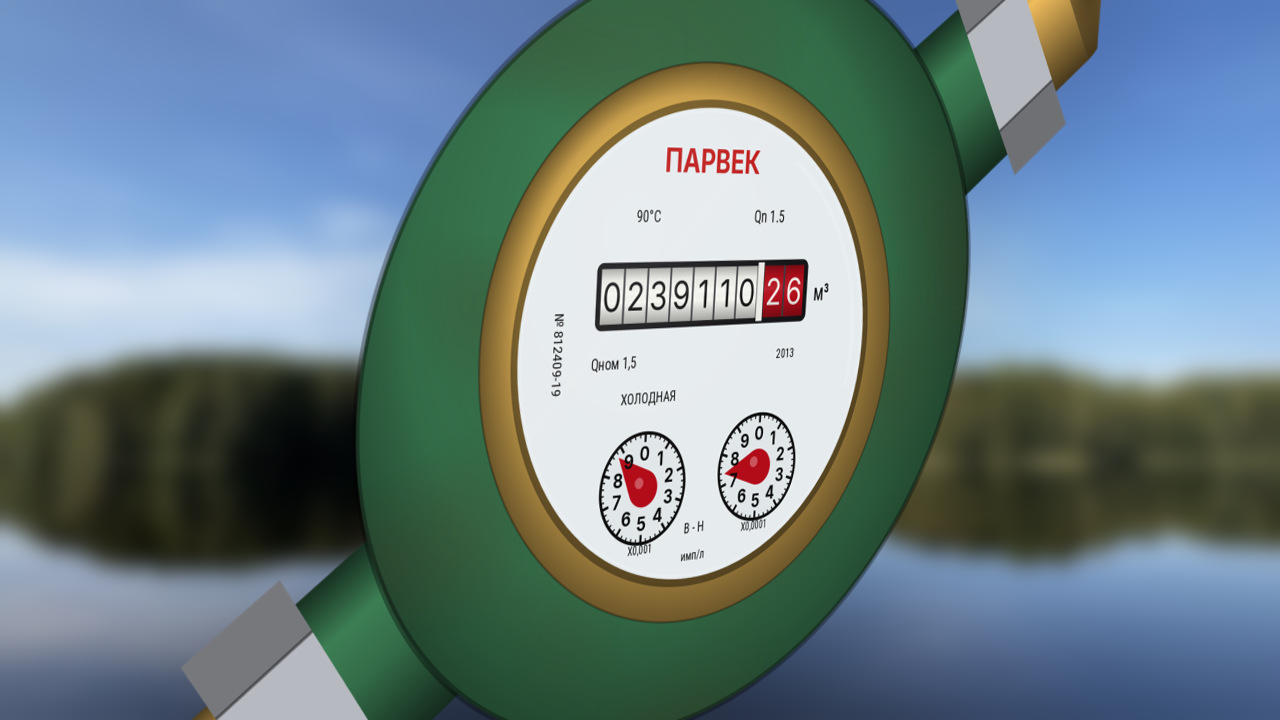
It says value=239110.2687 unit=m³
